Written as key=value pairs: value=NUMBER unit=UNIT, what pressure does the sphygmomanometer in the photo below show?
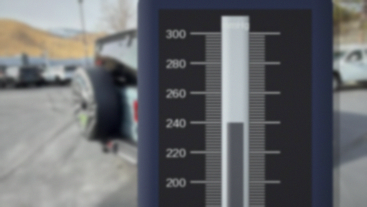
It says value=240 unit=mmHg
